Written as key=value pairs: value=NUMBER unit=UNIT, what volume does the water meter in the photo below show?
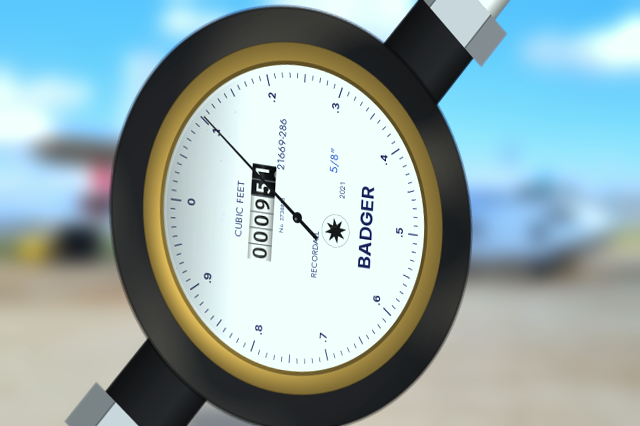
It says value=951.10 unit=ft³
